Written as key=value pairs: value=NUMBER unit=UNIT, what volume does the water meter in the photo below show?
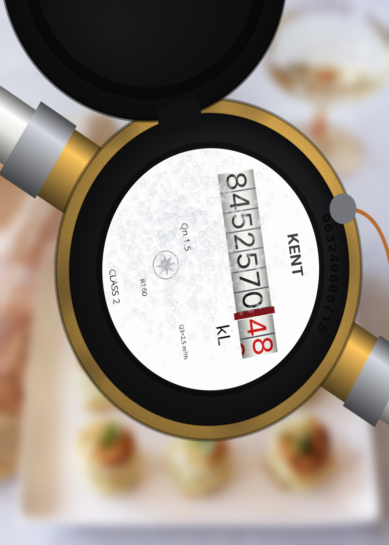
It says value=8452570.48 unit=kL
